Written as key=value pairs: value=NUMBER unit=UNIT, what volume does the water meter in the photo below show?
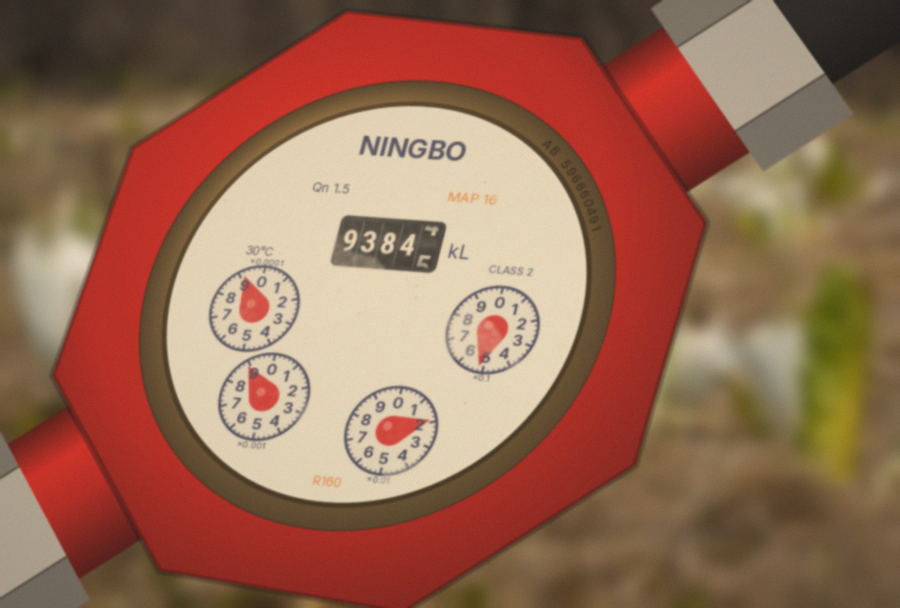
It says value=93844.5189 unit=kL
